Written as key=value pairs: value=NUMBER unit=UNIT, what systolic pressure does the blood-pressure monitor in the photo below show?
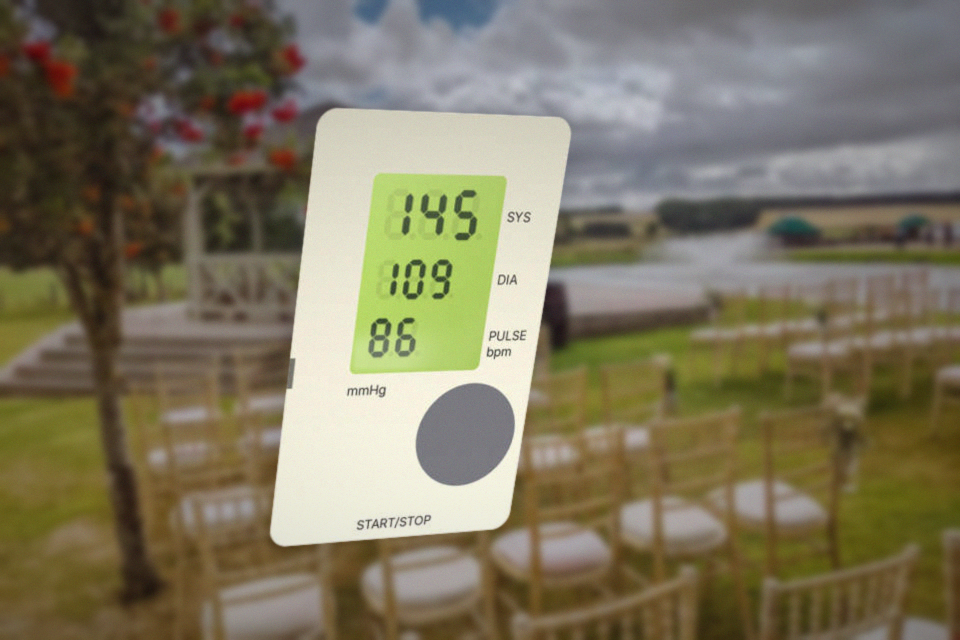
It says value=145 unit=mmHg
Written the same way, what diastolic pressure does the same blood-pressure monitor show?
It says value=109 unit=mmHg
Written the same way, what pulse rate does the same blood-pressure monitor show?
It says value=86 unit=bpm
